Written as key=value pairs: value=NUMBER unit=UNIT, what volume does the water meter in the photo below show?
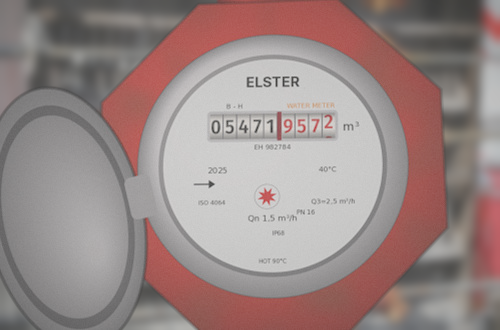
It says value=5471.9572 unit=m³
